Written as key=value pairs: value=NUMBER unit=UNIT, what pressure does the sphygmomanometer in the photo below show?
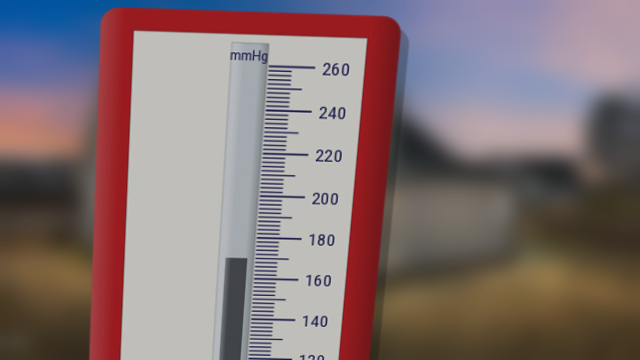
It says value=170 unit=mmHg
